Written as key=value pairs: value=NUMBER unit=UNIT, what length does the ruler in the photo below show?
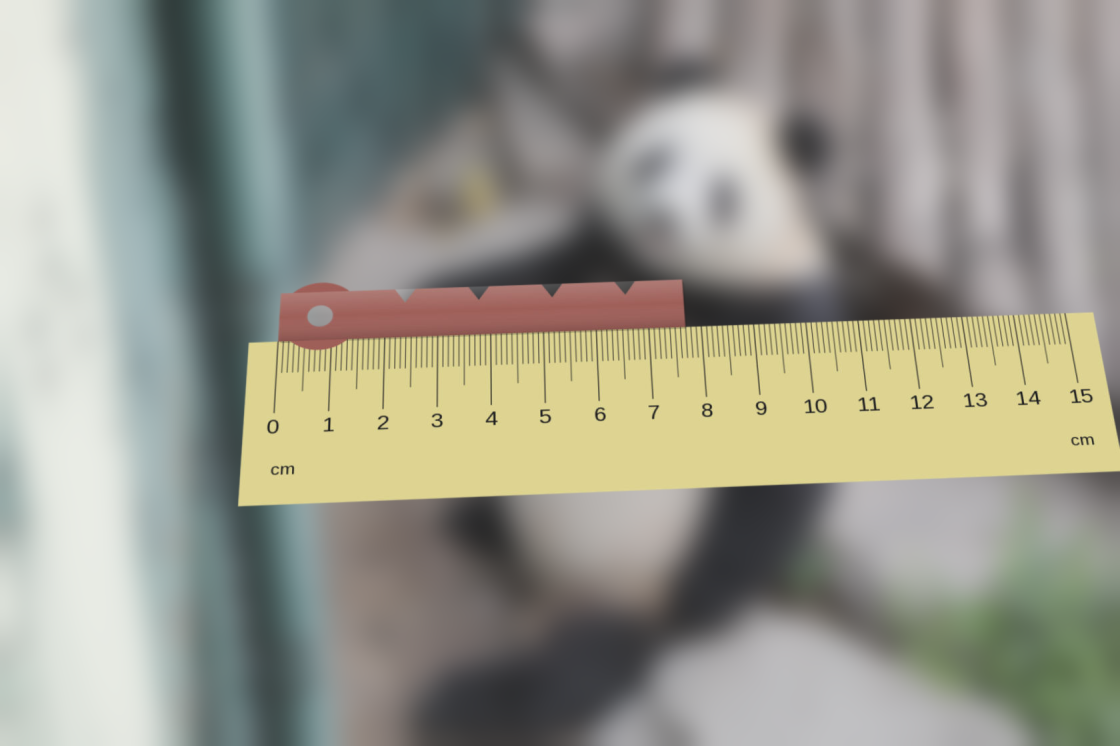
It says value=7.7 unit=cm
